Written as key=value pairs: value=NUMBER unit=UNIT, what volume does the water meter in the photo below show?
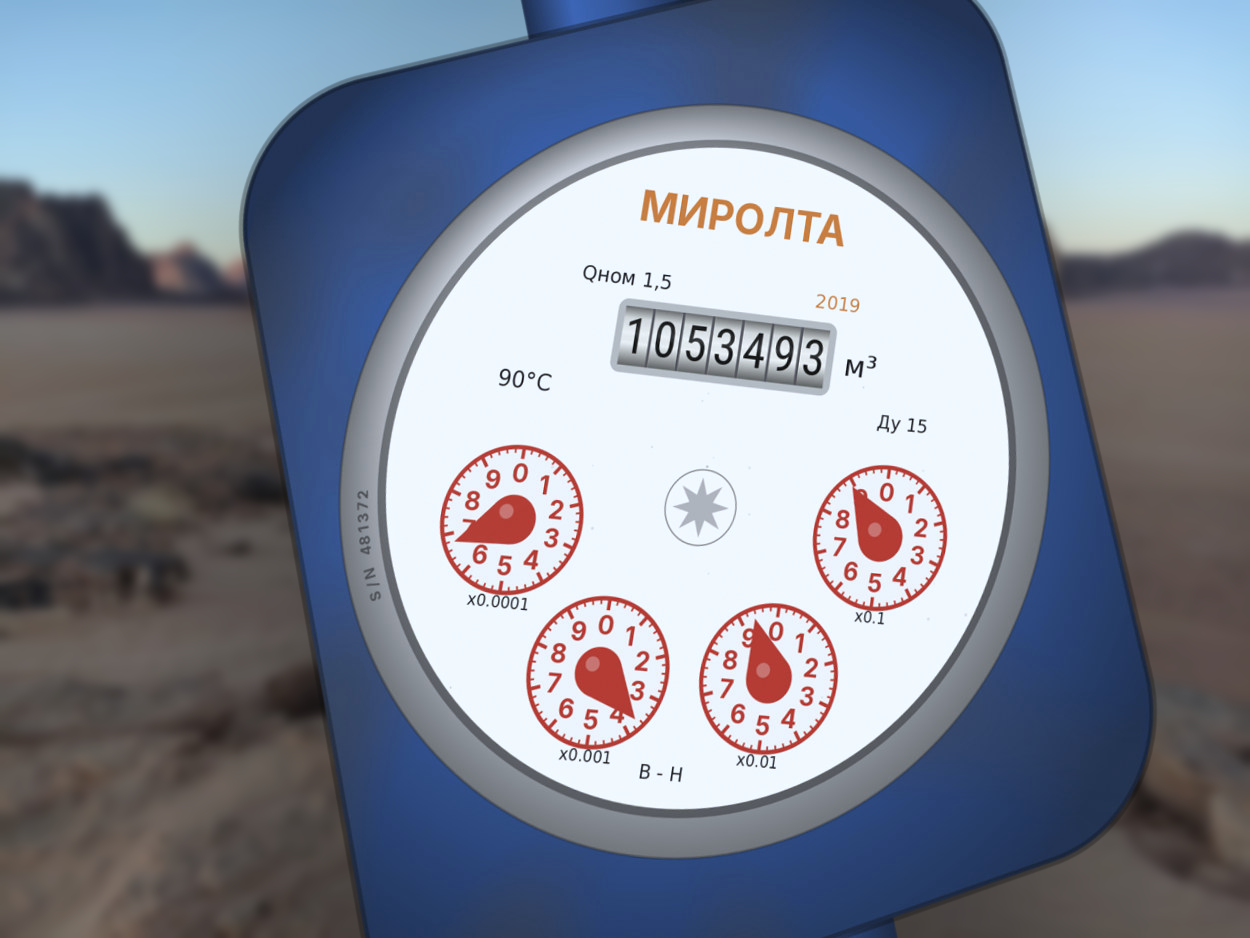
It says value=1053493.8936 unit=m³
